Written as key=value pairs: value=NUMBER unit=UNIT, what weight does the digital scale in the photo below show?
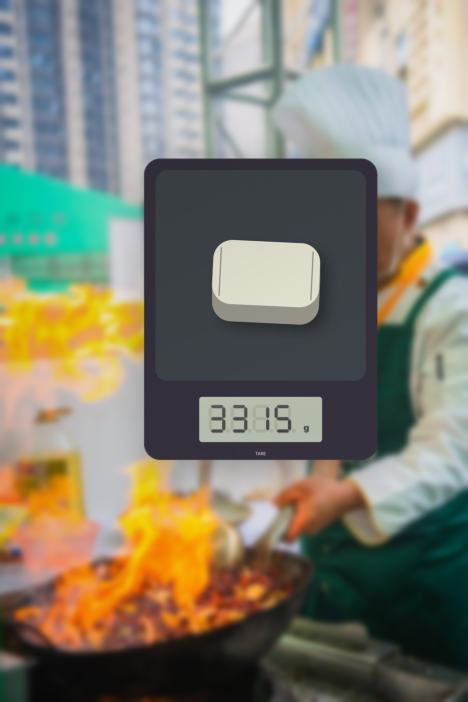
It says value=3315 unit=g
